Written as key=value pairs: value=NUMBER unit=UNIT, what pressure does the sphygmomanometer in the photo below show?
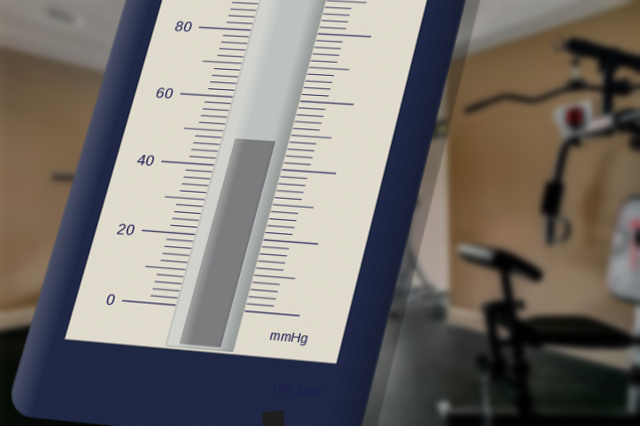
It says value=48 unit=mmHg
